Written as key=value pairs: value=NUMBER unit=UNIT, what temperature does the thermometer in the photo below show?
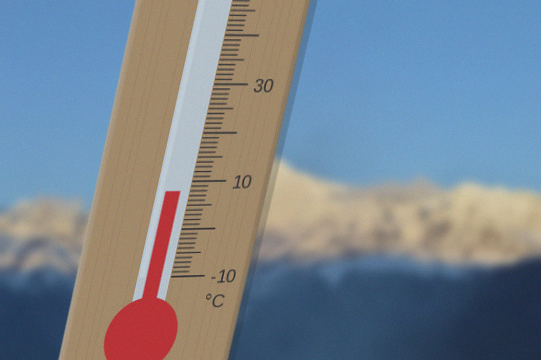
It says value=8 unit=°C
